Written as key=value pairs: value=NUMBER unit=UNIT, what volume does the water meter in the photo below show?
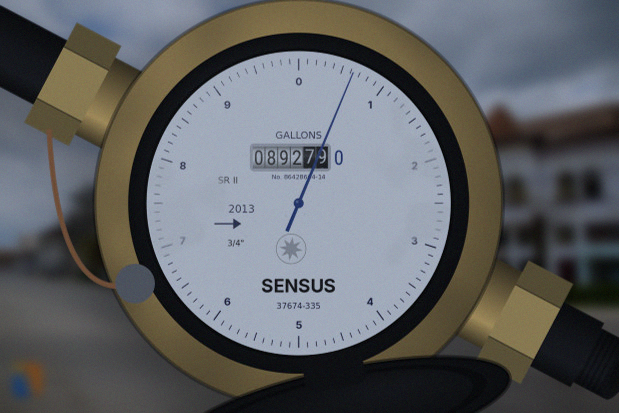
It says value=892790.6 unit=gal
